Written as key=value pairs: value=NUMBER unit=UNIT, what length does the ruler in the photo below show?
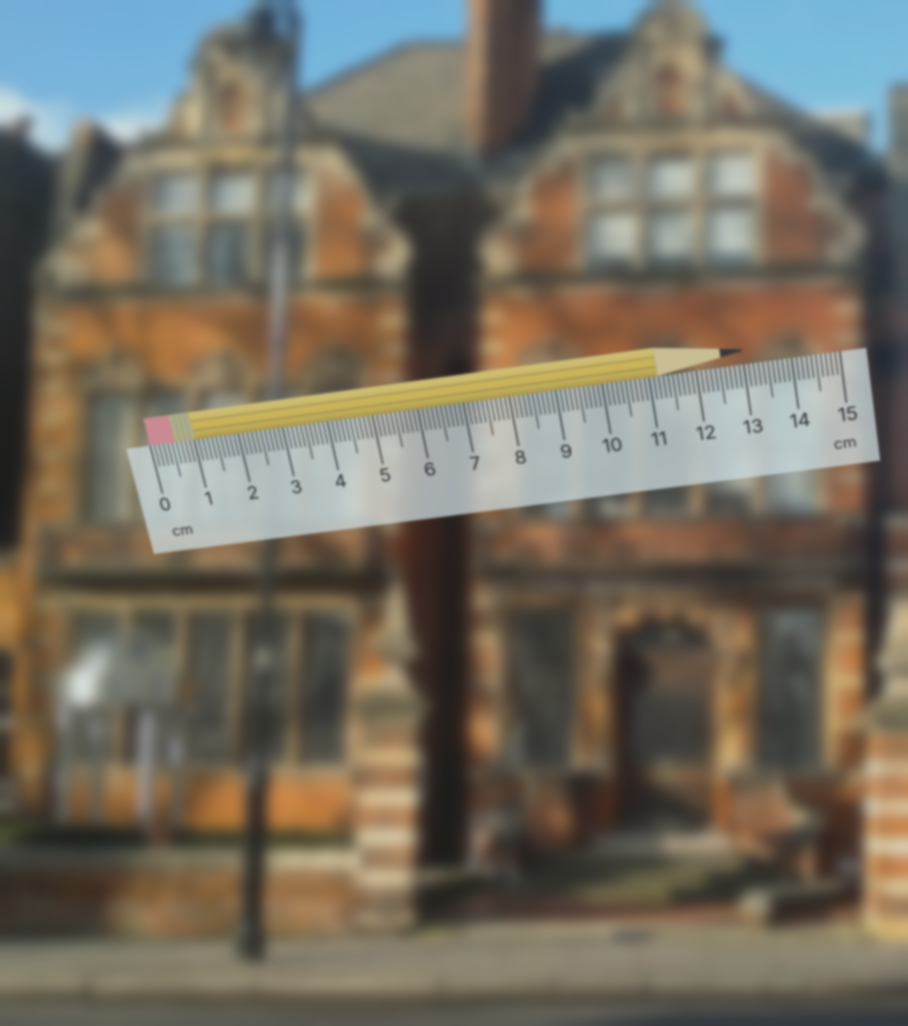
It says value=13 unit=cm
